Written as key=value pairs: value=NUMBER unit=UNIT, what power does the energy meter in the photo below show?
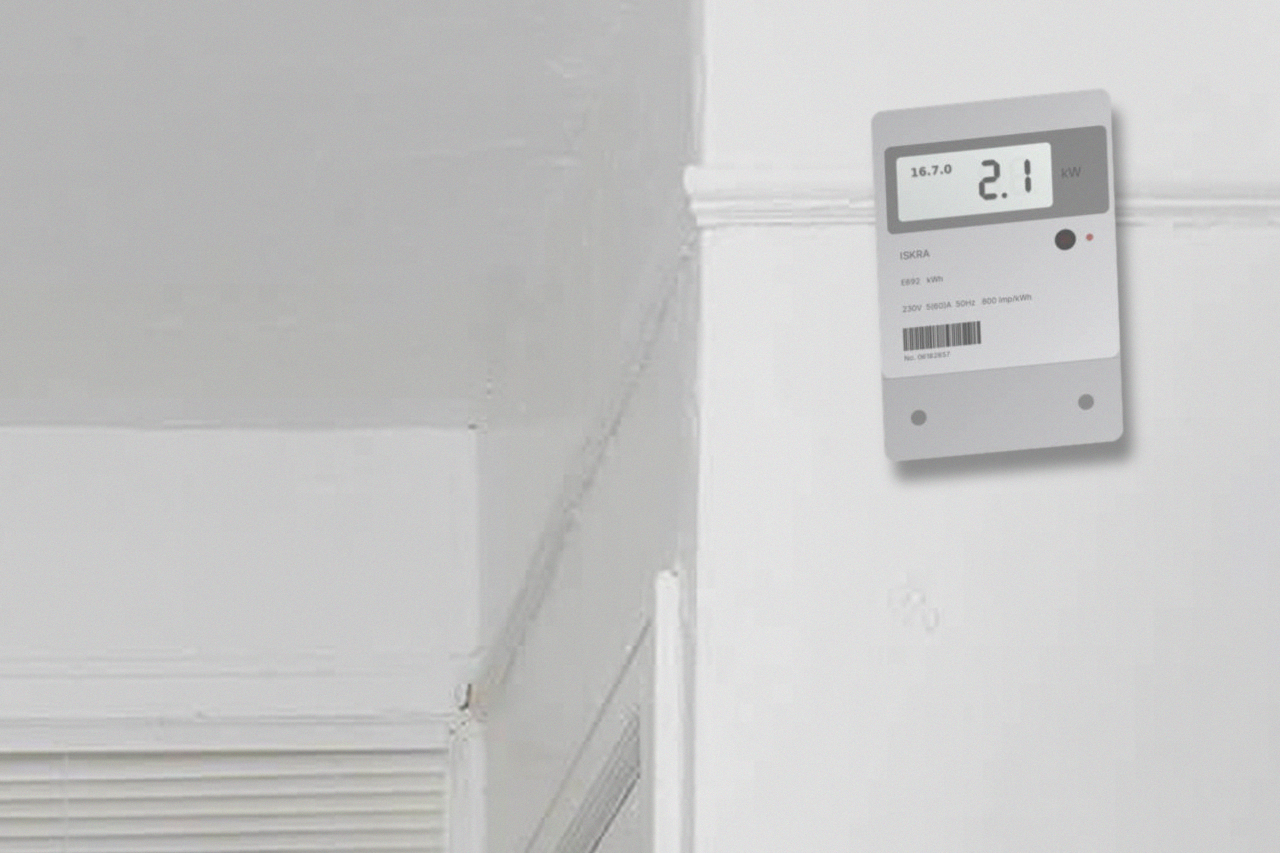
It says value=2.1 unit=kW
